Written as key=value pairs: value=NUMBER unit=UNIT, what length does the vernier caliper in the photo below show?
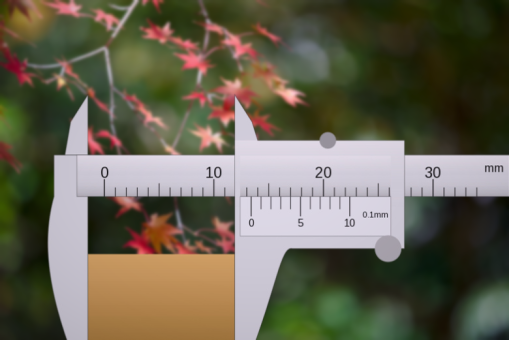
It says value=13.4 unit=mm
